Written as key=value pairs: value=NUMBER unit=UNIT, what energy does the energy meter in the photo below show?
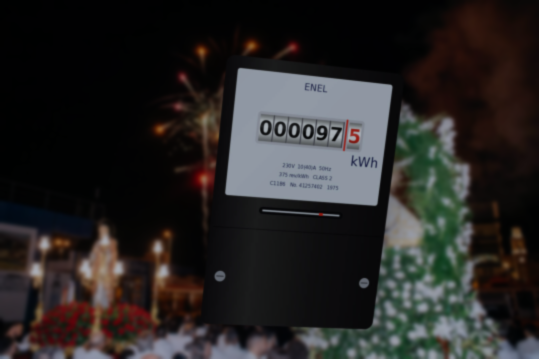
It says value=97.5 unit=kWh
